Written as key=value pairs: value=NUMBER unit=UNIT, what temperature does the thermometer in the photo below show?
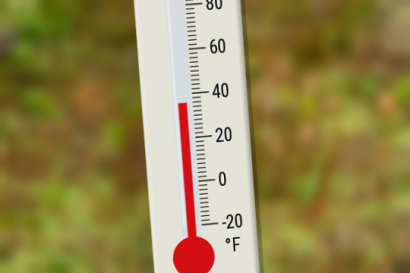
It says value=36 unit=°F
